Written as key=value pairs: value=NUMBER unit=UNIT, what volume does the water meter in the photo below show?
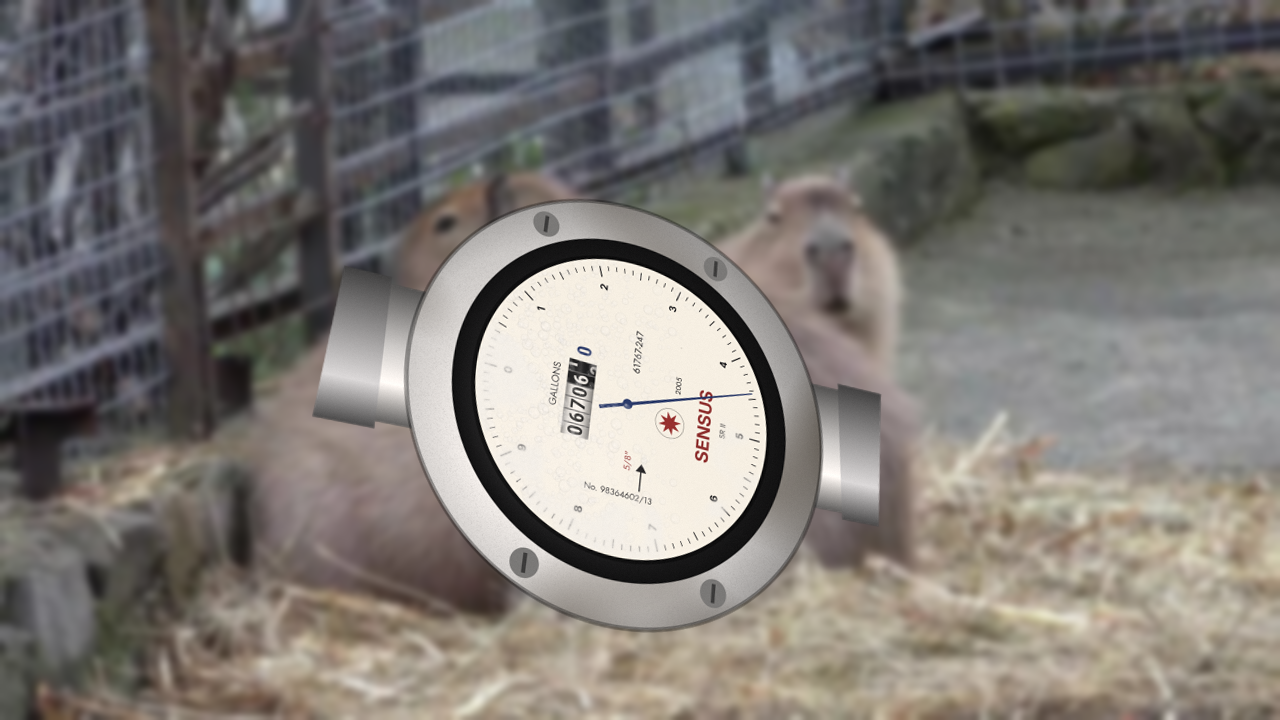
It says value=670614.4 unit=gal
